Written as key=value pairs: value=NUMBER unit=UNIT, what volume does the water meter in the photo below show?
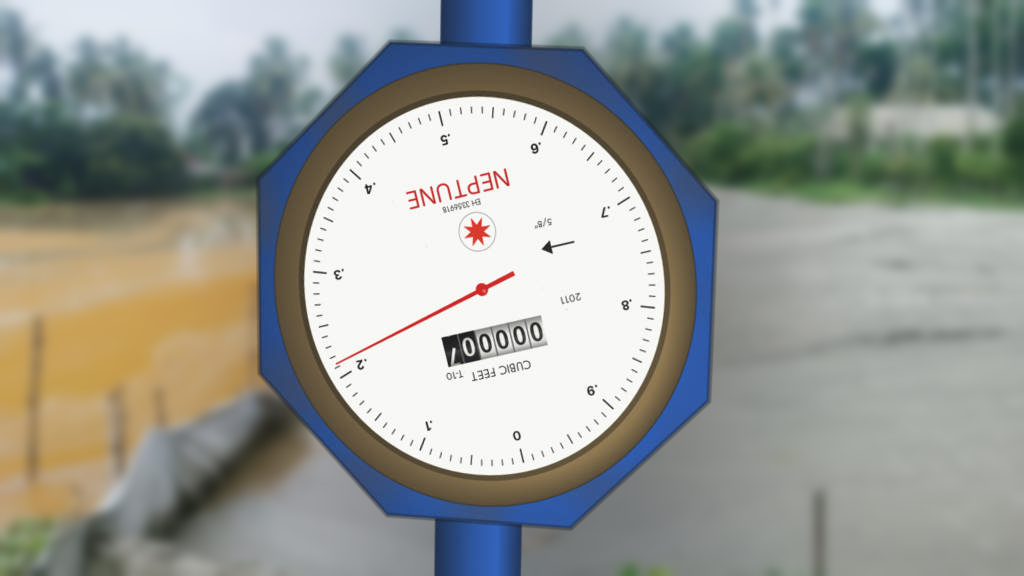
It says value=7.21 unit=ft³
